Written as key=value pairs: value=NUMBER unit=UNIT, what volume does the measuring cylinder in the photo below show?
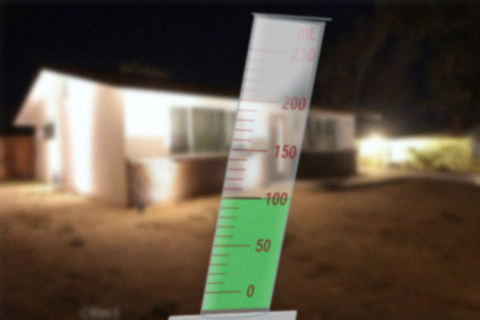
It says value=100 unit=mL
